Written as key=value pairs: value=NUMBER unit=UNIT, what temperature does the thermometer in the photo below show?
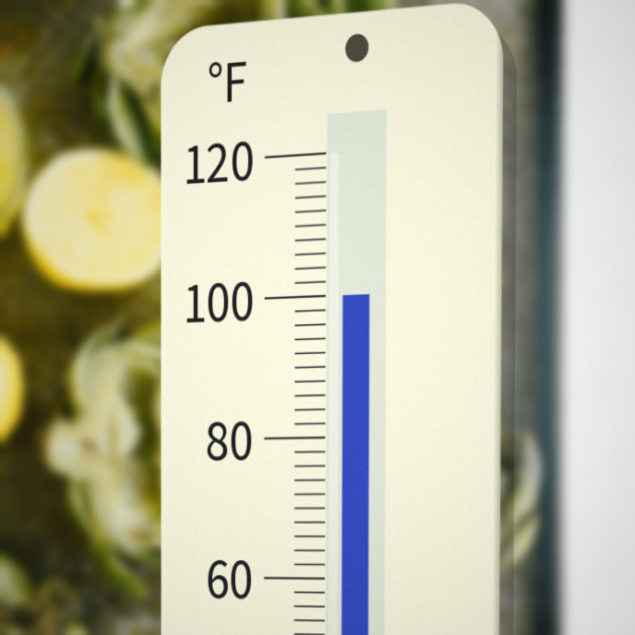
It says value=100 unit=°F
